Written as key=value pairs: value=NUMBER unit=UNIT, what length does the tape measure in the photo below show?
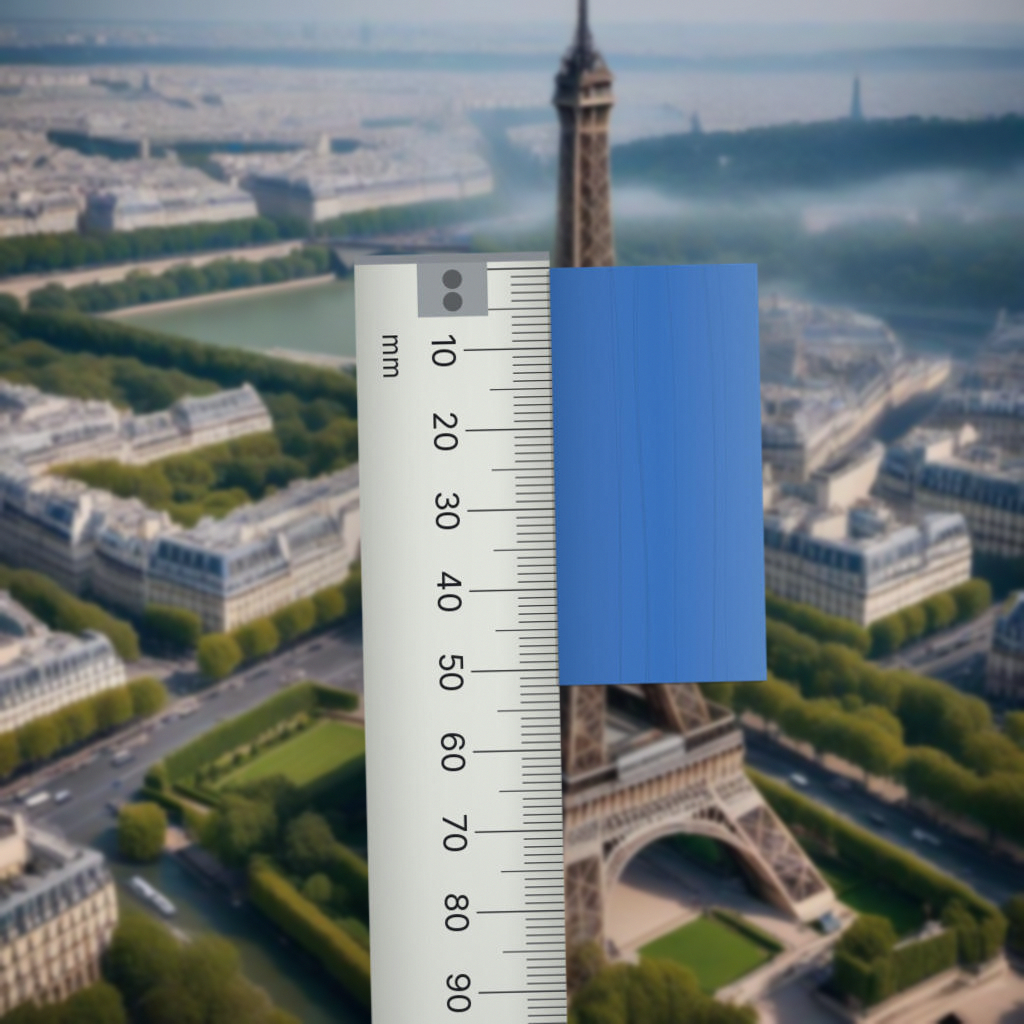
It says value=52 unit=mm
